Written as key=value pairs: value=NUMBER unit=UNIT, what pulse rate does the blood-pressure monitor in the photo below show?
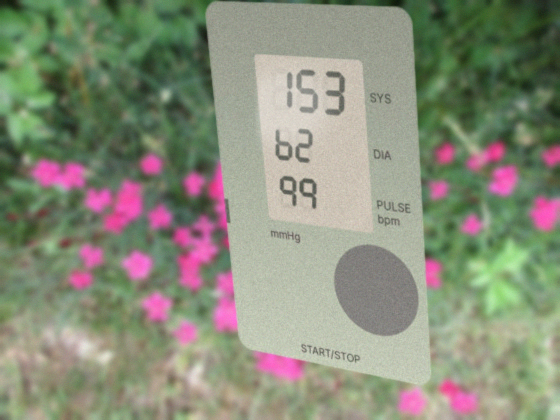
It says value=99 unit=bpm
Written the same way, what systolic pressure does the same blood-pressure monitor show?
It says value=153 unit=mmHg
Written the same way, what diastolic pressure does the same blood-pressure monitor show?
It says value=62 unit=mmHg
